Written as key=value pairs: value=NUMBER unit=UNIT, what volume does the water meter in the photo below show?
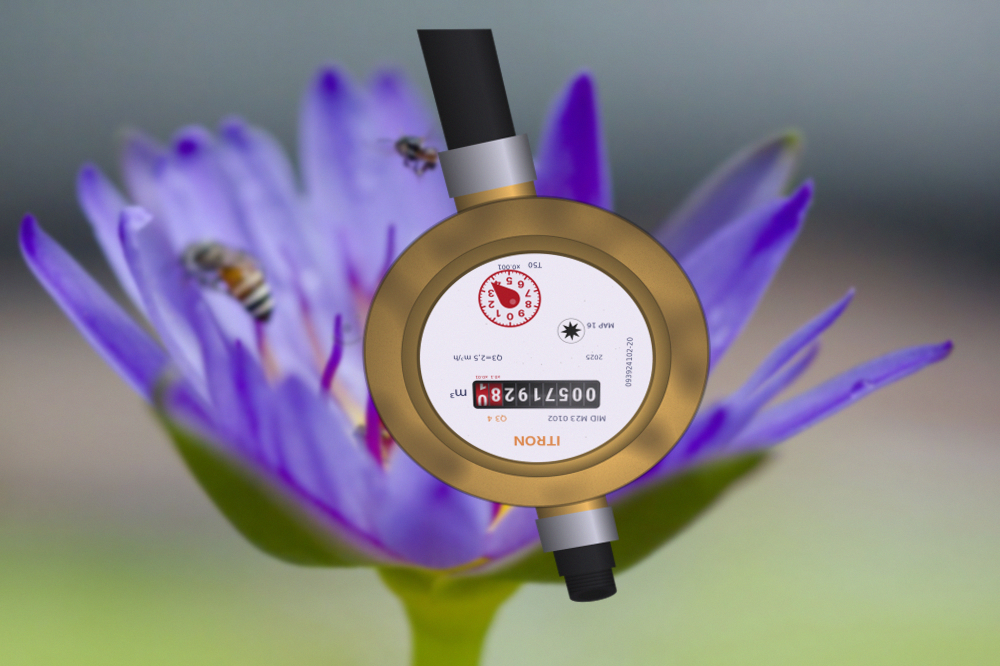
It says value=57192.803 unit=m³
